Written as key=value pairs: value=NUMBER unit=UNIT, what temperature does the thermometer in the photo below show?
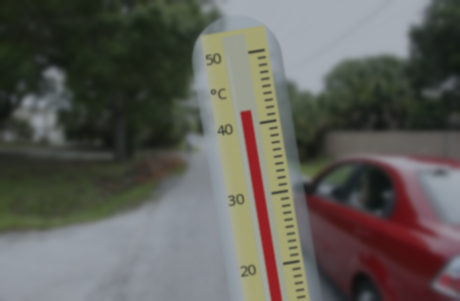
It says value=42 unit=°C
